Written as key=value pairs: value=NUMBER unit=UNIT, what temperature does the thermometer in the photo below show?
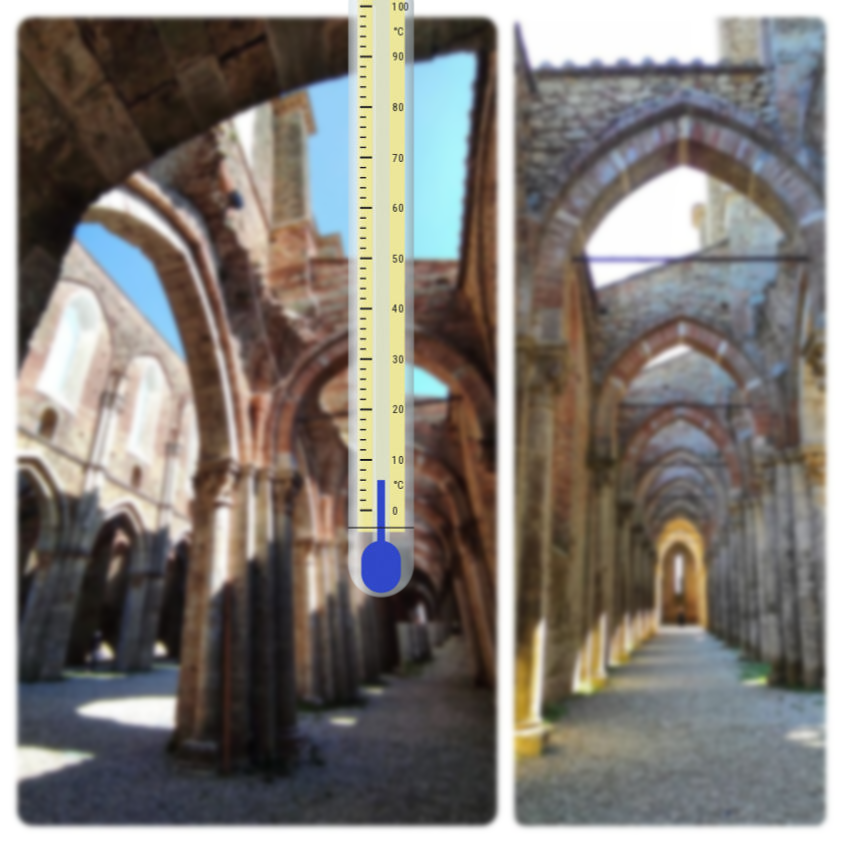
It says value=6 unit=°C
